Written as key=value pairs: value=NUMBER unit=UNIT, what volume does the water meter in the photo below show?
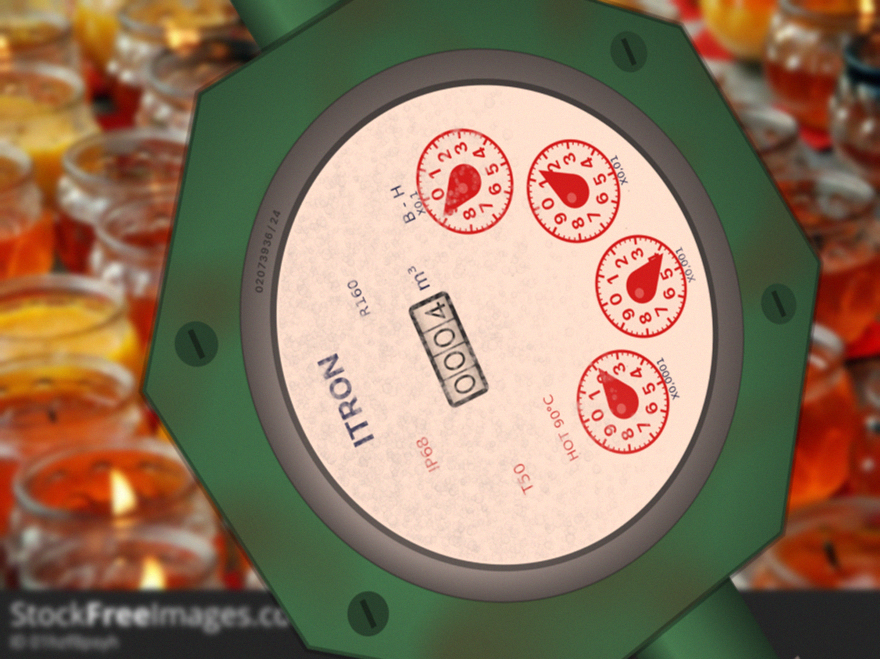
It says value=3.9142 unit=m³
